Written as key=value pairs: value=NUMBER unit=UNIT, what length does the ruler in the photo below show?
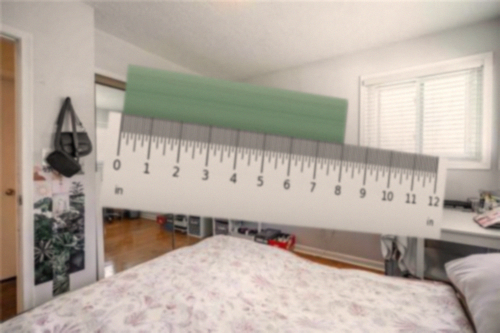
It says value=8 unit=in
